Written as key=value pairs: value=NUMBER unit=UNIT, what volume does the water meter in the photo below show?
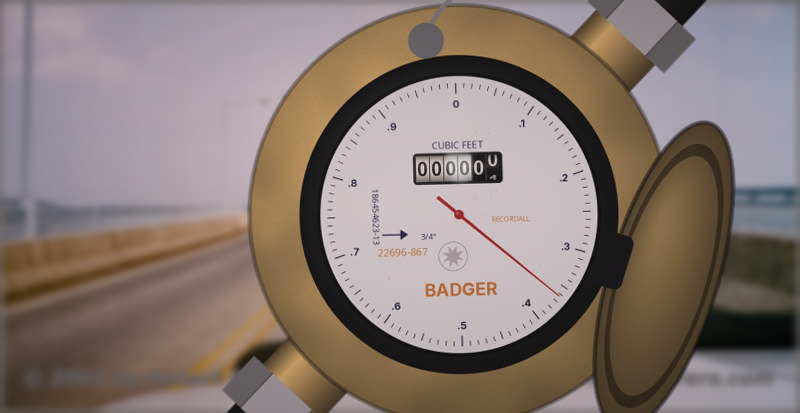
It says value=0.36 unit=ft³
